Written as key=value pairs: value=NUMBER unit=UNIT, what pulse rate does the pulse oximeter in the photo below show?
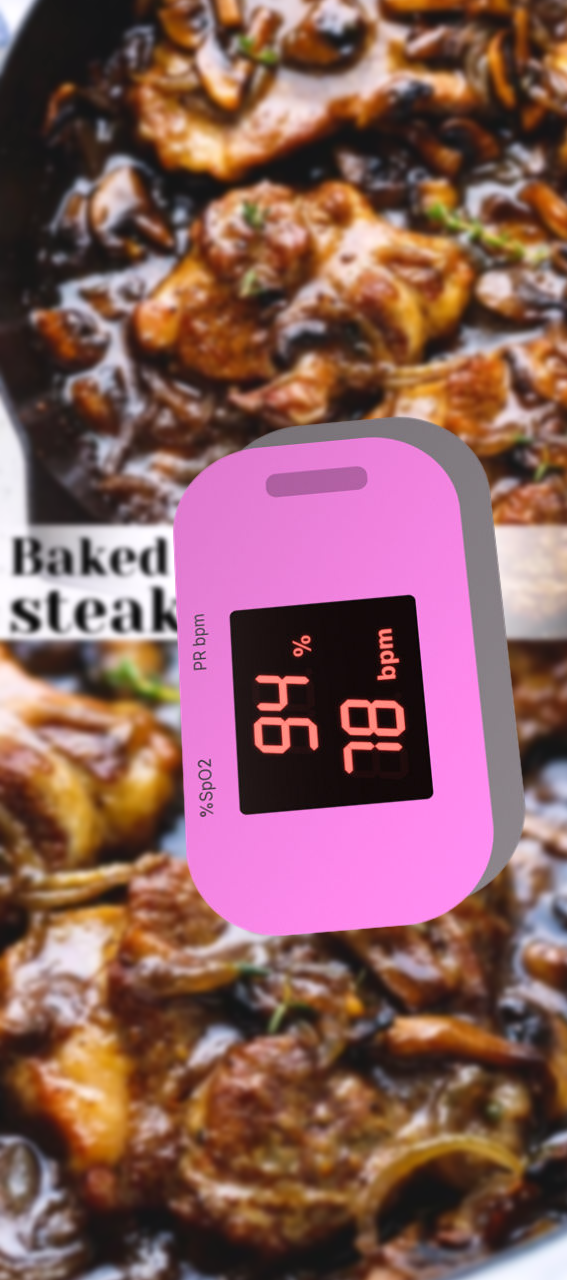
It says value=78 unit=bpm
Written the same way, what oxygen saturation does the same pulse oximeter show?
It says value=94 unit=%
